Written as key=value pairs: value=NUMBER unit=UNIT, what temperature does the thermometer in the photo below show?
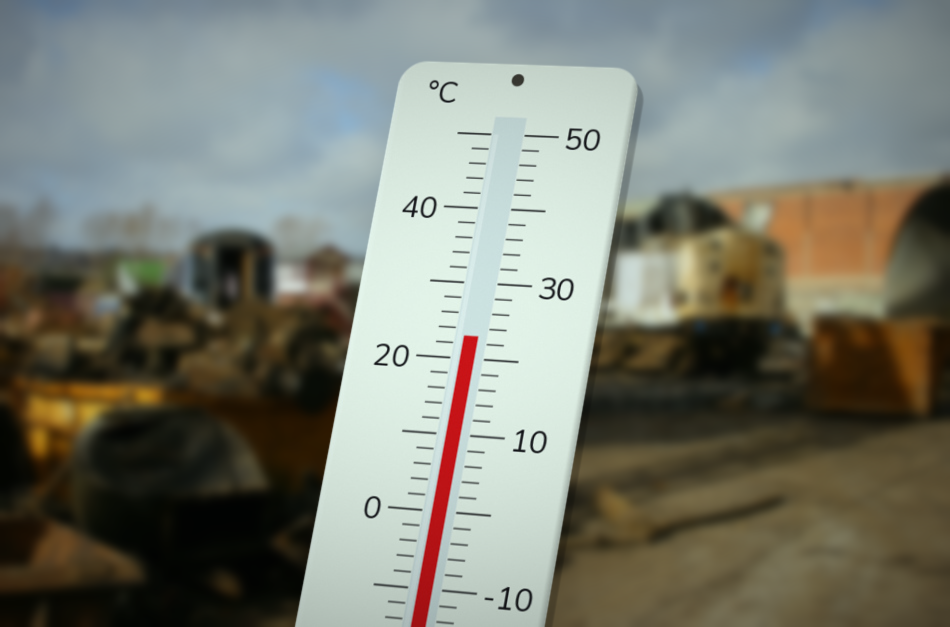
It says value=23 unit=°C
